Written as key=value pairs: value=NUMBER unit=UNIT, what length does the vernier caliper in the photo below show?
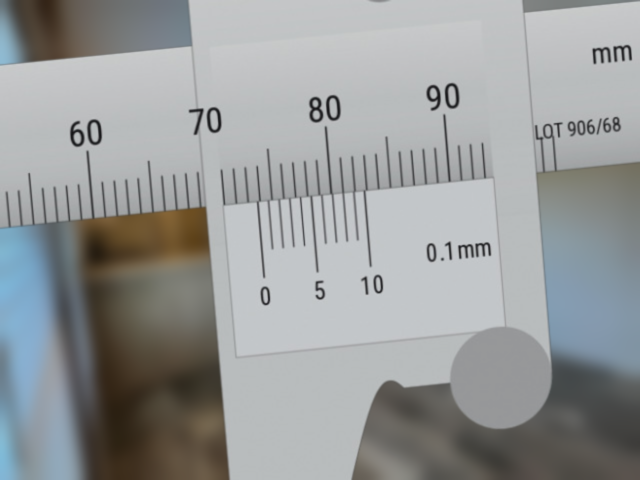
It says value=73.8 unit=mm
